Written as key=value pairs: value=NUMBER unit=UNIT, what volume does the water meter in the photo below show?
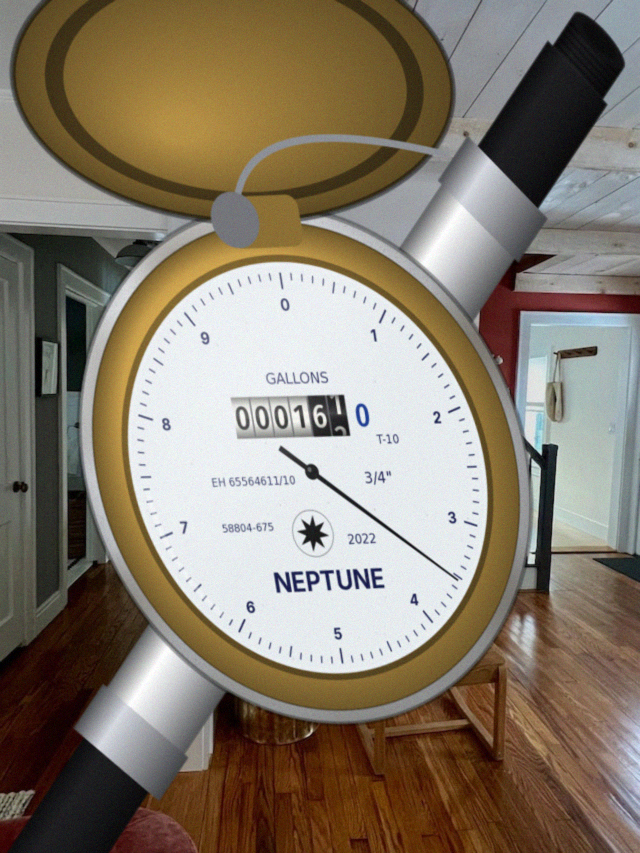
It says value=1613.5 unit=gal
